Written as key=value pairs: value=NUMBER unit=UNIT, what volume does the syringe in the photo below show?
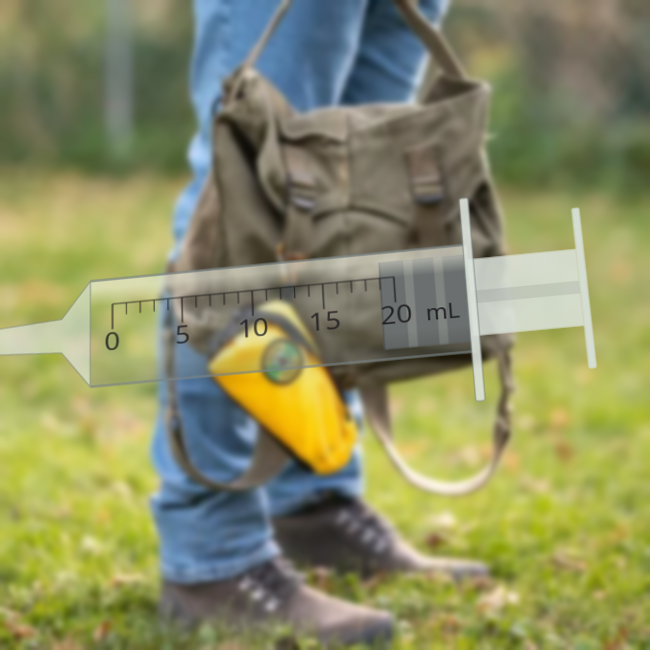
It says value=19 unit=mL
